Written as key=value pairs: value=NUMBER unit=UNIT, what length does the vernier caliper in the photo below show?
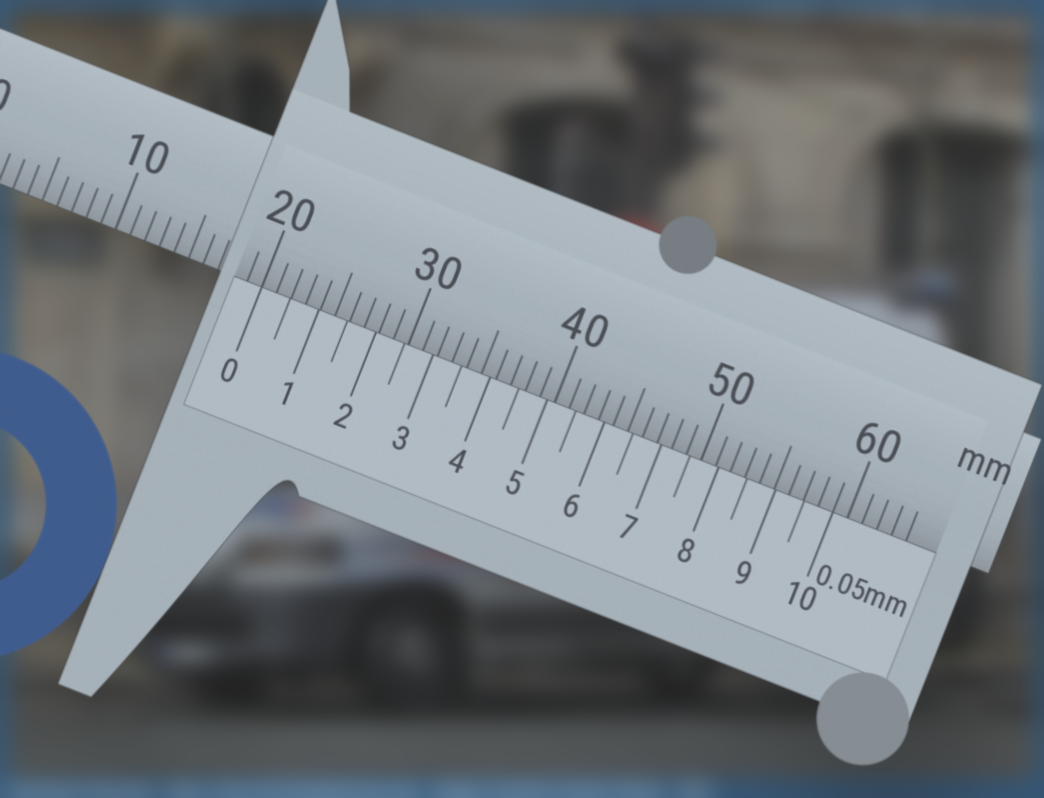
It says value=20.0 unit=mm
